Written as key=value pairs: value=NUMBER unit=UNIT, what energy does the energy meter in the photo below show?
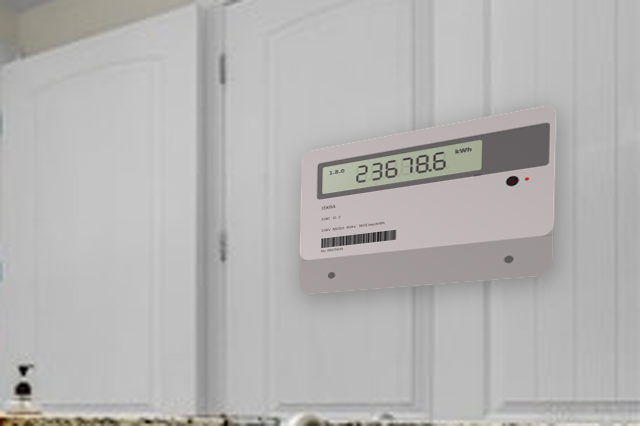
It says value=23678.6 unit=kWh
